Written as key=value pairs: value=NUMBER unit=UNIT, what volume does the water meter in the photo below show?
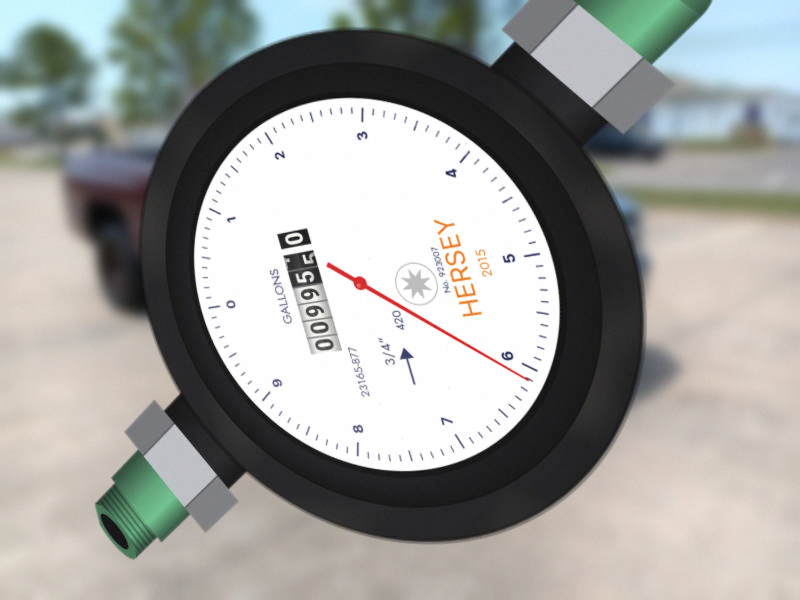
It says value=99546.1 unit=gal
